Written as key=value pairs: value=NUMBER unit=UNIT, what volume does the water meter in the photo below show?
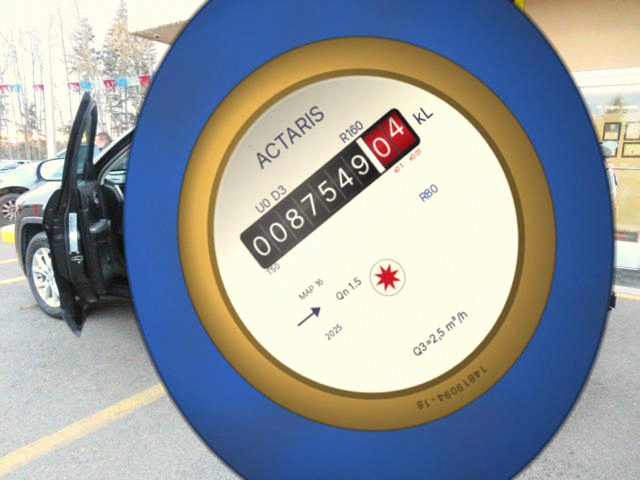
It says value=87549.04 unit=kL
